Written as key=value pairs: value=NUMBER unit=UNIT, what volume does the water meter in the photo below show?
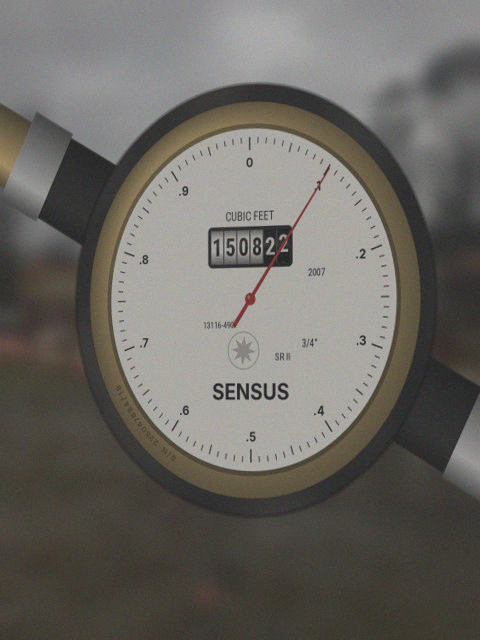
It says value=150822.10 unit=ft³
